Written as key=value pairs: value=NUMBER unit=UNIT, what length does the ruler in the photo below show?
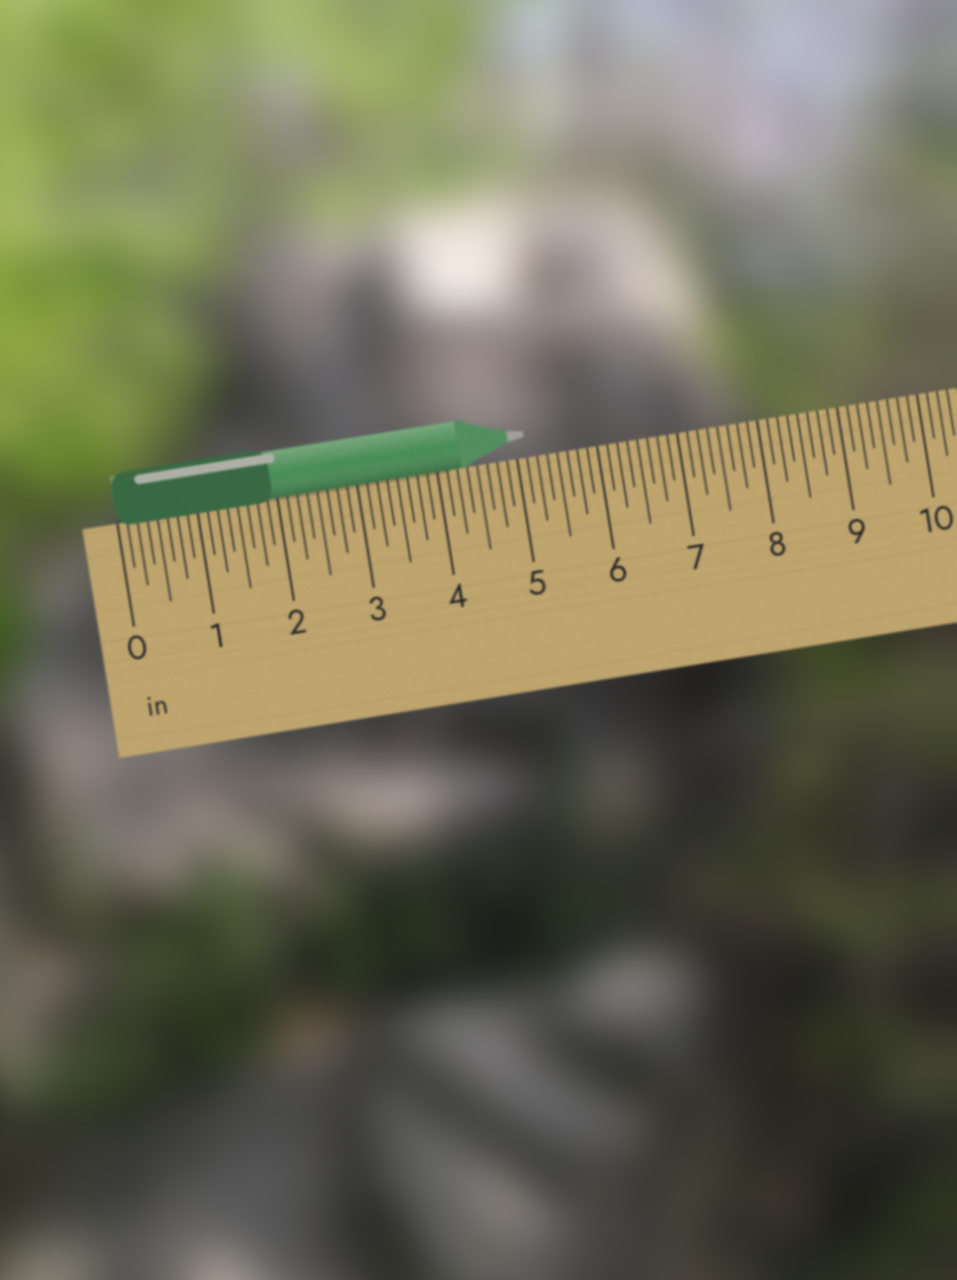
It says value=5.125 unit=in
